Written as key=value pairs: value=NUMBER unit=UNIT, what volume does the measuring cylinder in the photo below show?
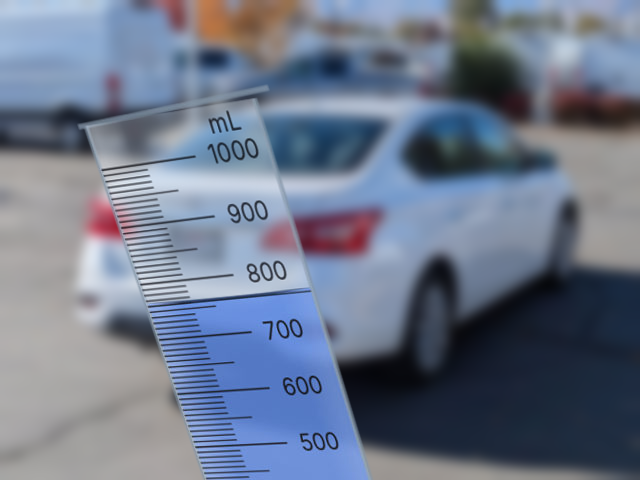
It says value=760 unit=mL
